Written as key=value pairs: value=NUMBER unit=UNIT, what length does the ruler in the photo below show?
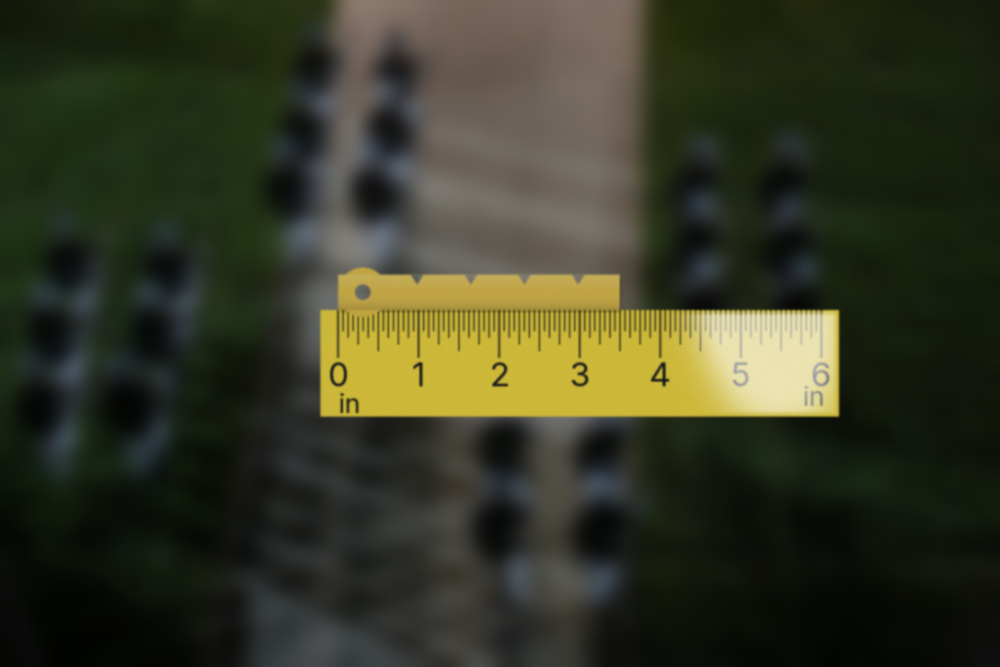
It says value=3.5 unit=in
